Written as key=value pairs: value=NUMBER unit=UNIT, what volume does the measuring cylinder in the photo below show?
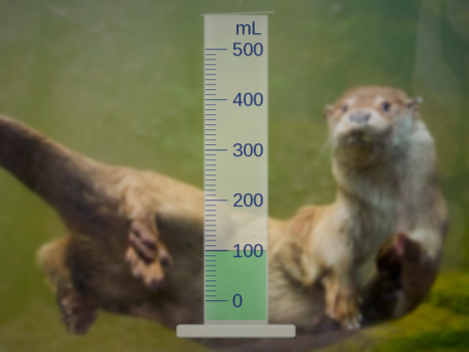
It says value=100 unit=mL
